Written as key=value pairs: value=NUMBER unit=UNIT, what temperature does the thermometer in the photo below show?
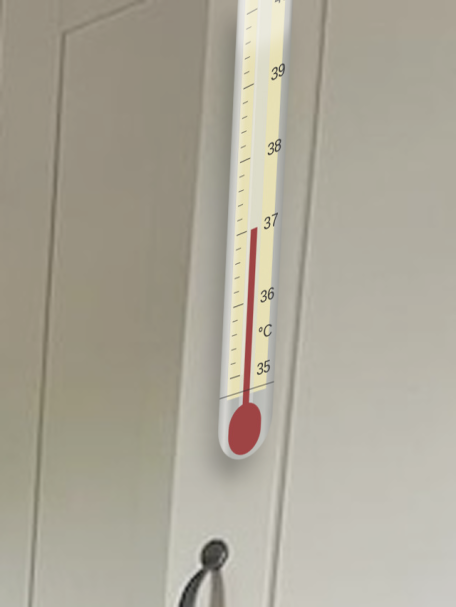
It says value=37 unit=°C
